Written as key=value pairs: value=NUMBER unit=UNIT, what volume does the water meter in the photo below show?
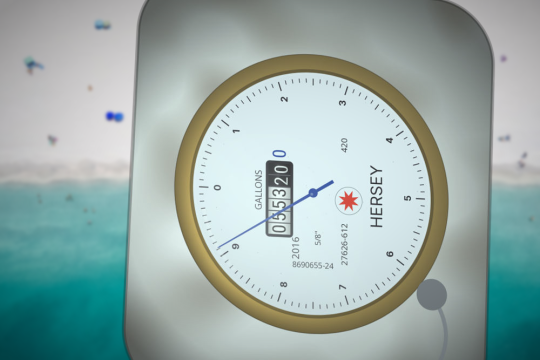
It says value=553199.1 unit=gal
